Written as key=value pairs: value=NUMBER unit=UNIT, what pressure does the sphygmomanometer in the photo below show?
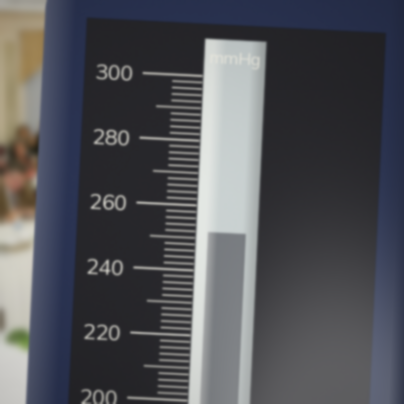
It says value=252 unit=mmHg
